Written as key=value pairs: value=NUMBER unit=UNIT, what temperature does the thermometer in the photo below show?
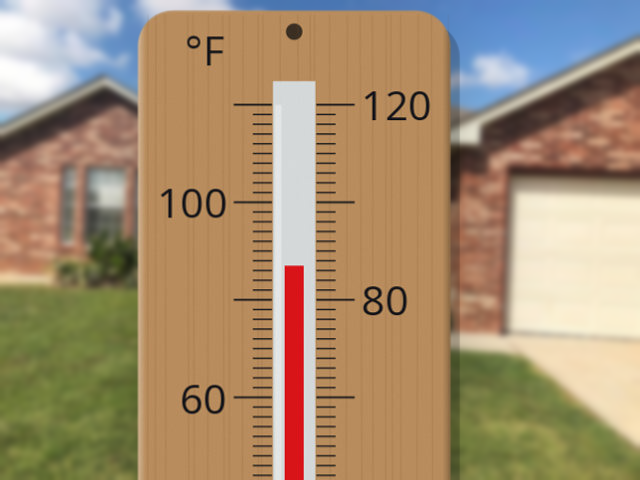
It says value=87 unit=°F
